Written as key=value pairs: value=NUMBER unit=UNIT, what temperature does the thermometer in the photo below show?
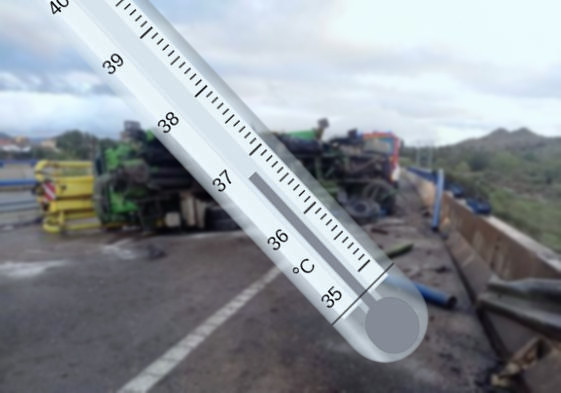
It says value=36.8 unit=°C
